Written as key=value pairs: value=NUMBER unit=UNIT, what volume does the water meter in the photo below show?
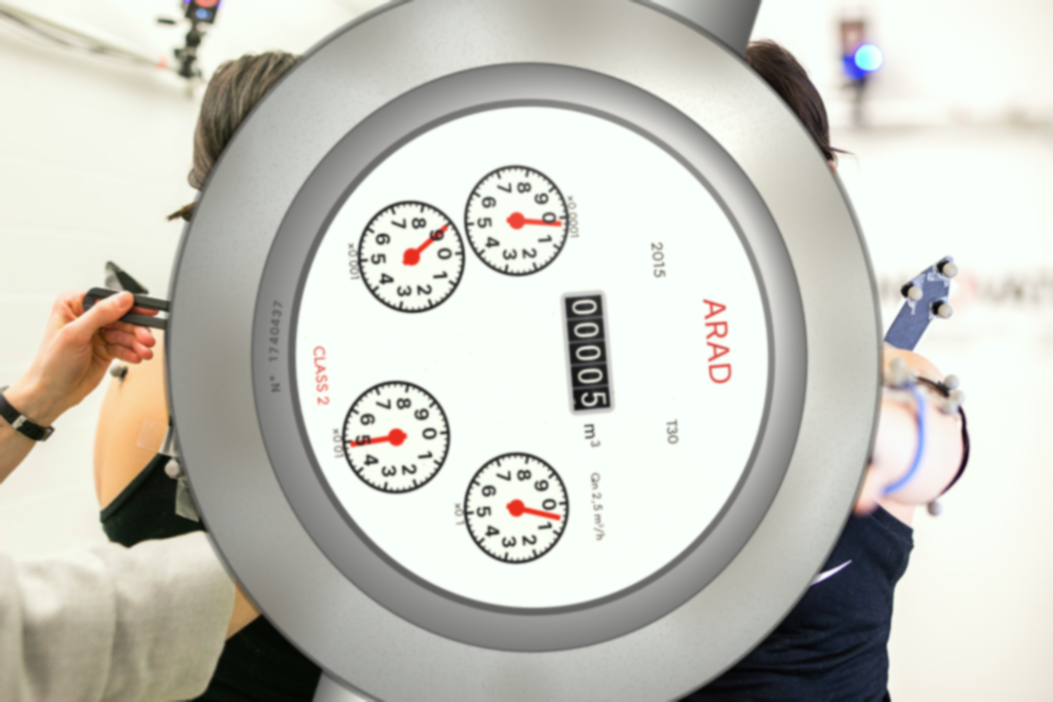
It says value=5.0490 unit=m³
